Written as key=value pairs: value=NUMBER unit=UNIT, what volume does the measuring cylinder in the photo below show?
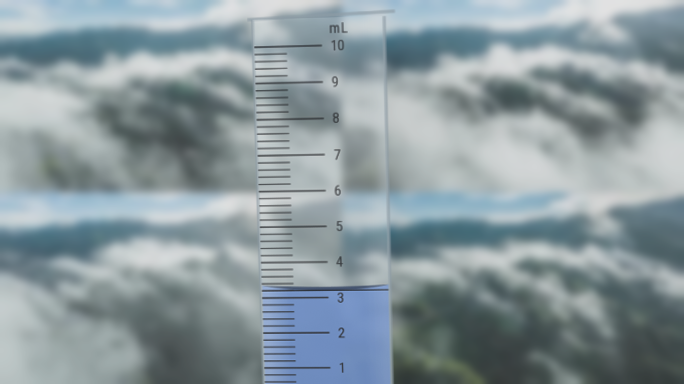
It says value=3.2 unit=mL
